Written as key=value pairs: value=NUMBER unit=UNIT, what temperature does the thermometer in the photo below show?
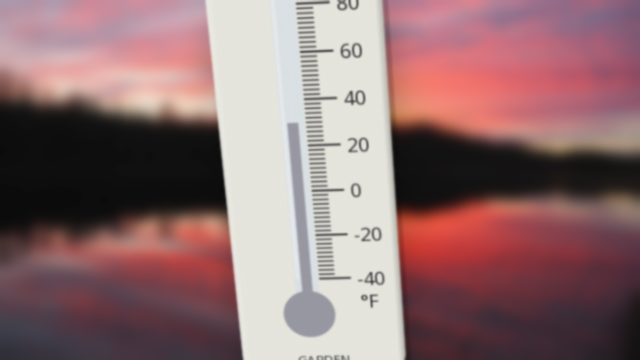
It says value=30 unit=°F
